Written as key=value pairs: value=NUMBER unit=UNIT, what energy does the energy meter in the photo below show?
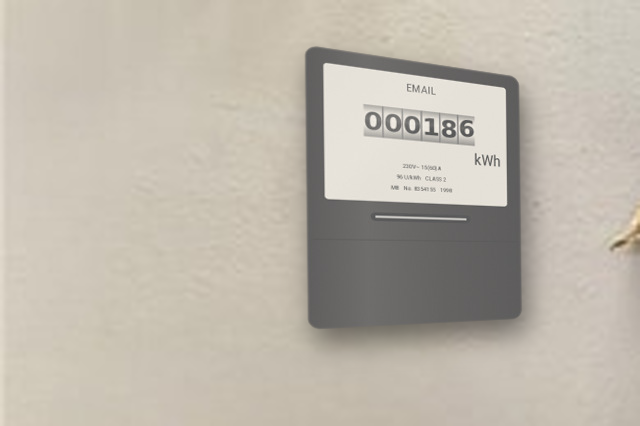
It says value=186 unit=kWh
